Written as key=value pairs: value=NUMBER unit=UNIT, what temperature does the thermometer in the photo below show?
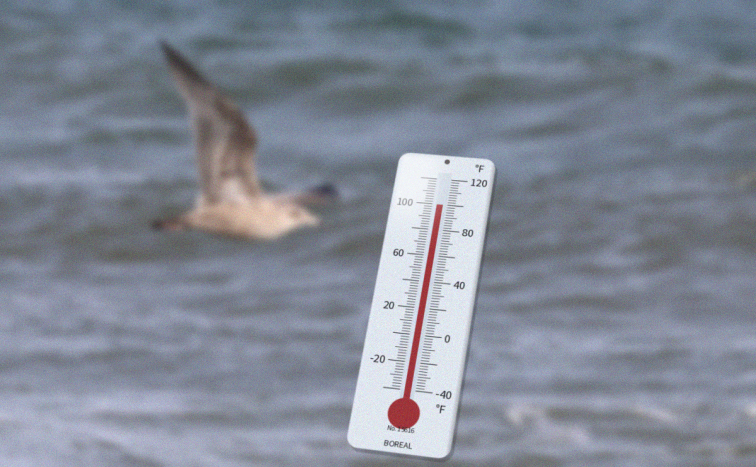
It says value=100 unit=°F
